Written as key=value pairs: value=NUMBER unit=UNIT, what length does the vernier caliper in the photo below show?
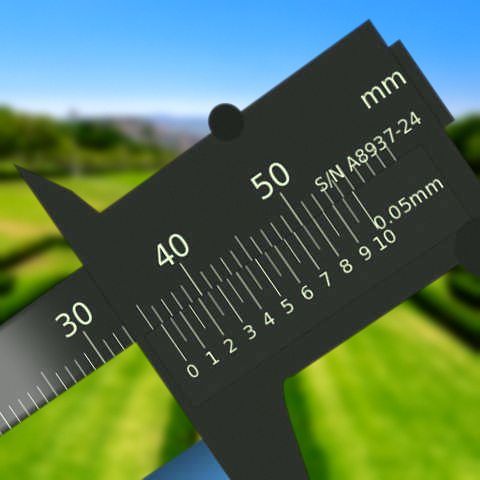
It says value=35.8 unit=mm
